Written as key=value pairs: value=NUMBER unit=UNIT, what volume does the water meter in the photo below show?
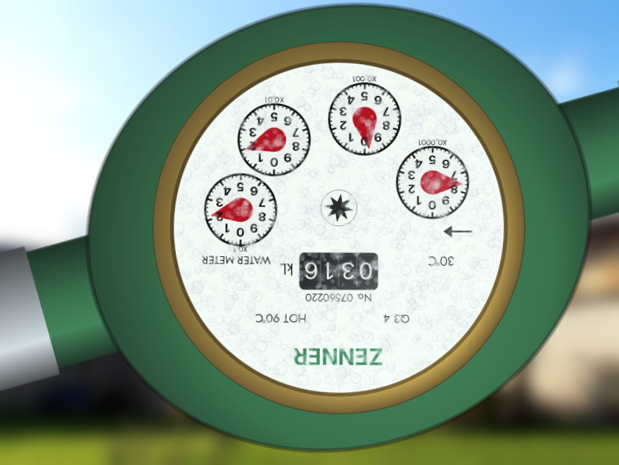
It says value=316.2197 unit=kL
